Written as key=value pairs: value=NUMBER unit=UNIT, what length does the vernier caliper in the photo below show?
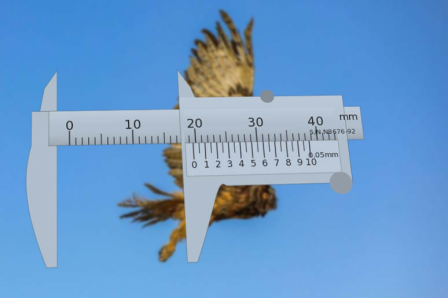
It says value=19.6 unit=mm
